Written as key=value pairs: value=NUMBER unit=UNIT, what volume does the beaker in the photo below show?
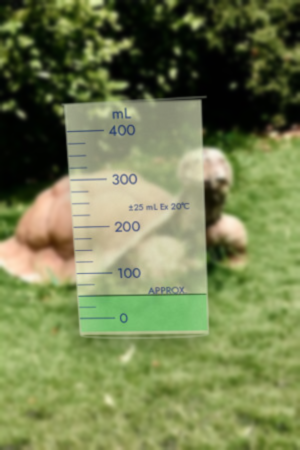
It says value=50 unit=mL
